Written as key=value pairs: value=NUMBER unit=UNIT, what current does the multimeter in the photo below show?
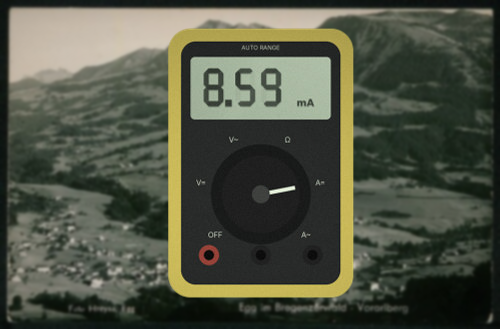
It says value=8.59 unit=mA
